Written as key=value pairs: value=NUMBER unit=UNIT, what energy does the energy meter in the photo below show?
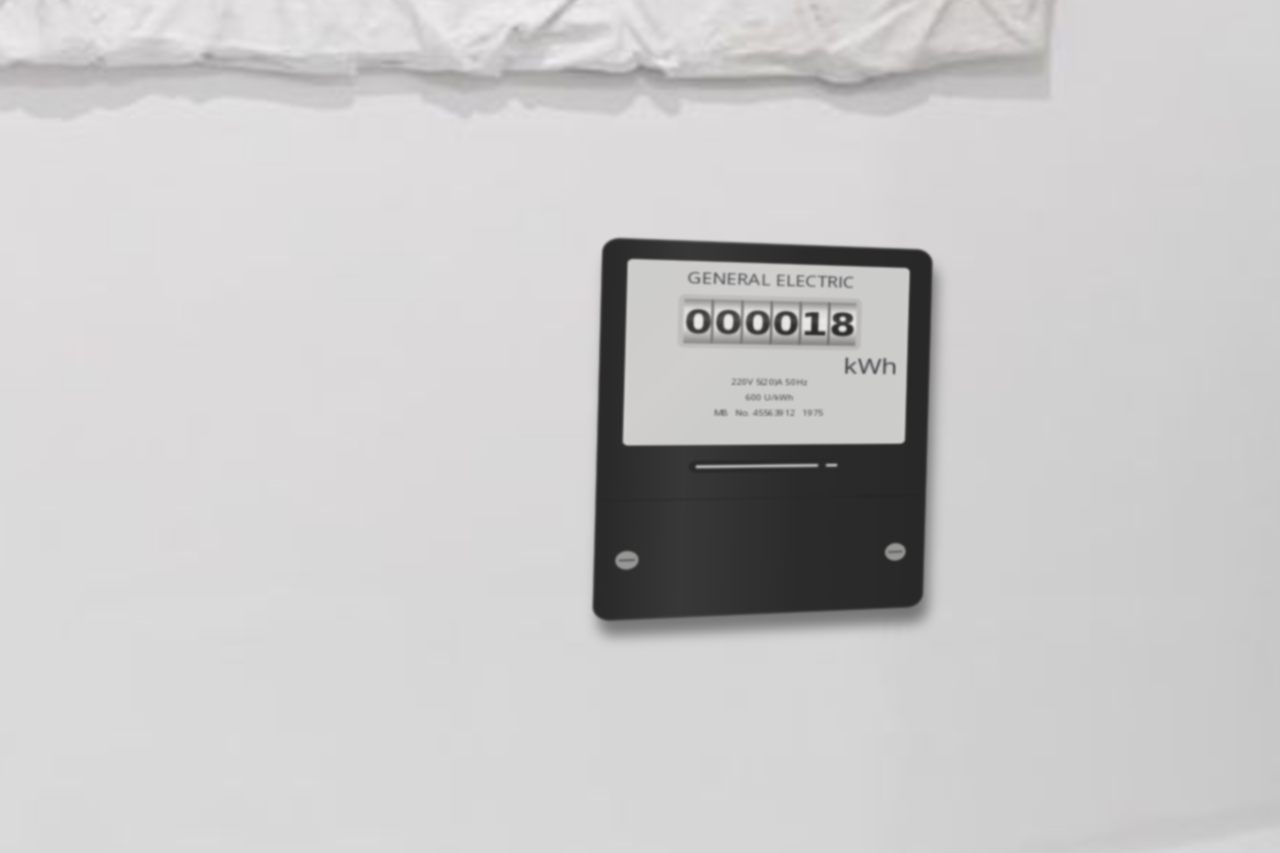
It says value=18 unit=kWh
